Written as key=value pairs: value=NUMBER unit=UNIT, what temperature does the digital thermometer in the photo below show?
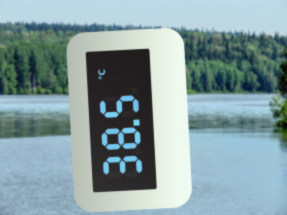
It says value=38.5 unit=°C
